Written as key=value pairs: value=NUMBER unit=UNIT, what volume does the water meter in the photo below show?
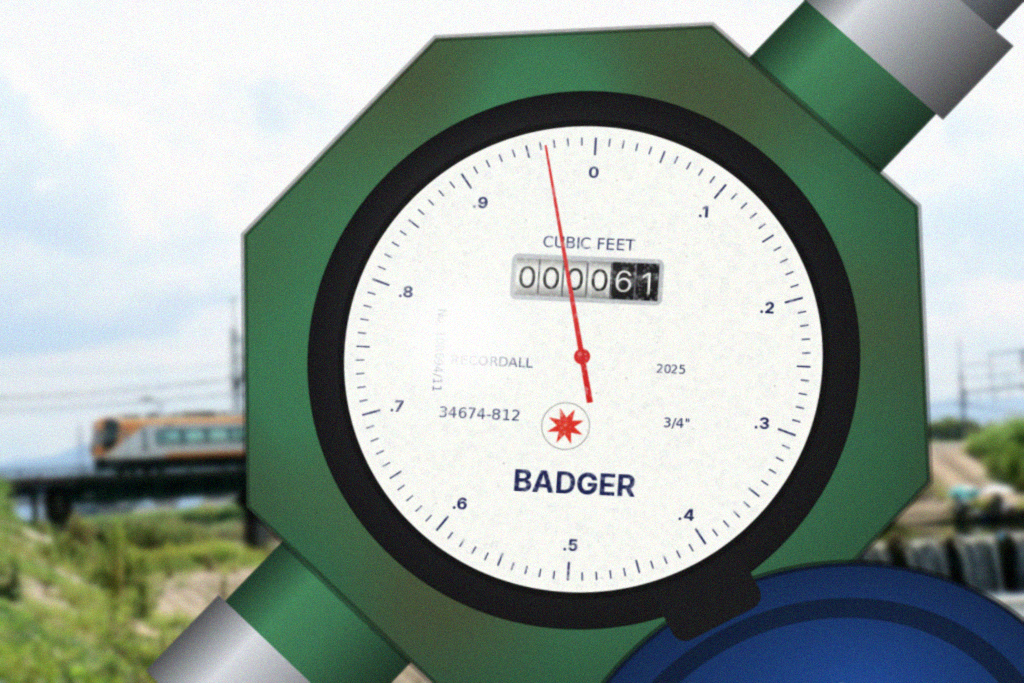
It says value=60.96 unit=ft³
